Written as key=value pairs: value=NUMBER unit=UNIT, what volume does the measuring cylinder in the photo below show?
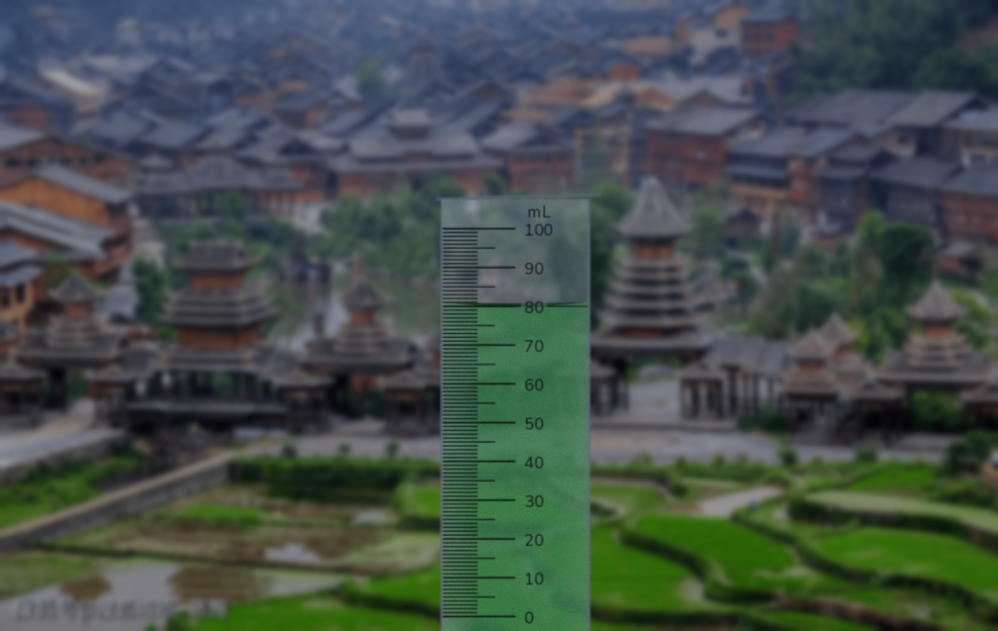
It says value=80 unit=mL
